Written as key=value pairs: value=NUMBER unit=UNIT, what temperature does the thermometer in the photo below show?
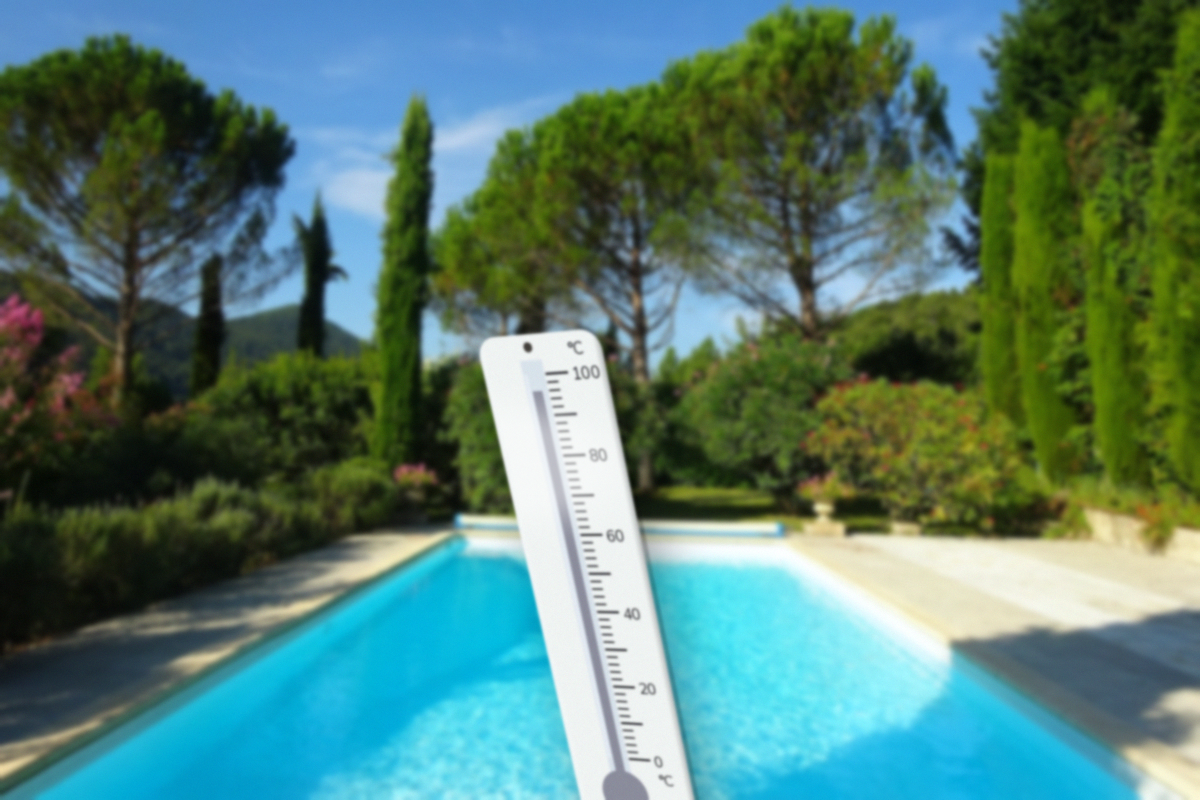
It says value=96 unit=°C
